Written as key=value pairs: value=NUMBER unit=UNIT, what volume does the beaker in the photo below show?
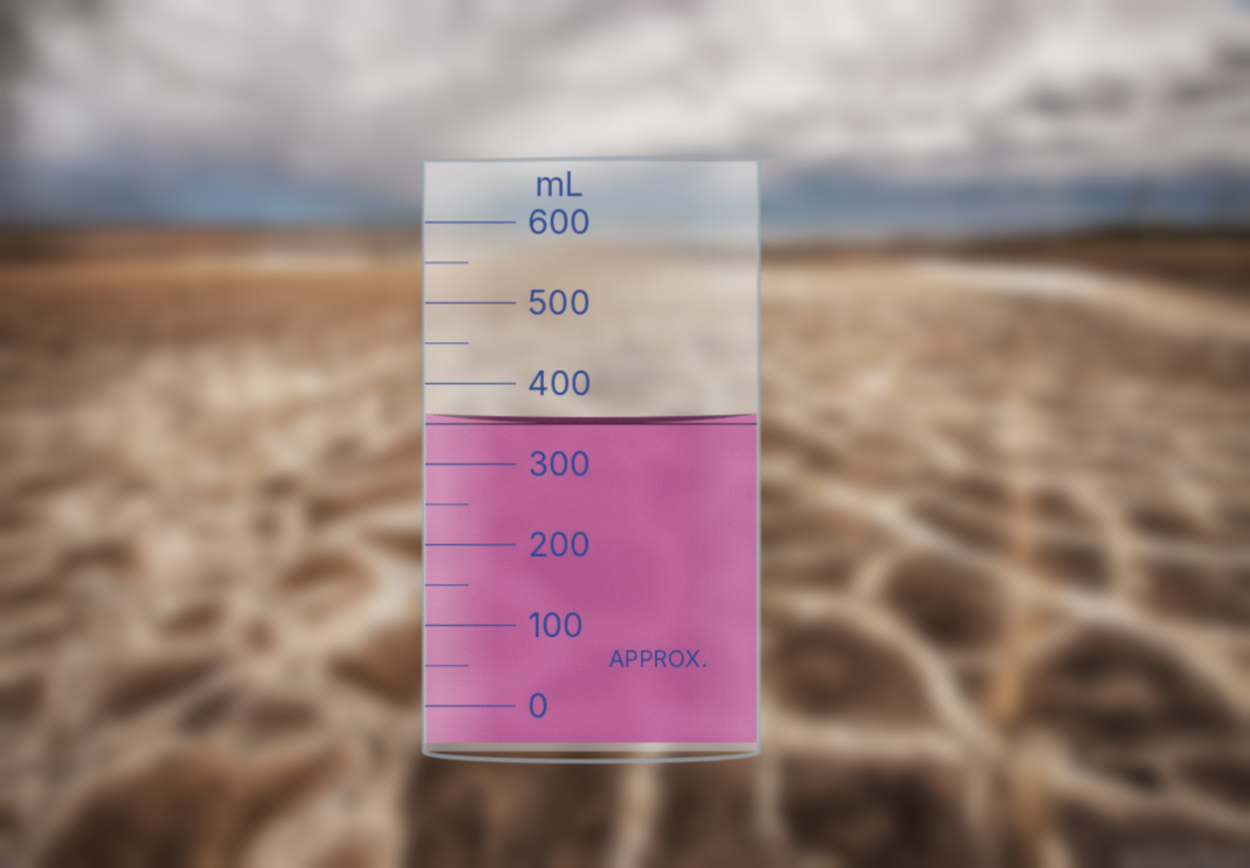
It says value=350 unit=mL
